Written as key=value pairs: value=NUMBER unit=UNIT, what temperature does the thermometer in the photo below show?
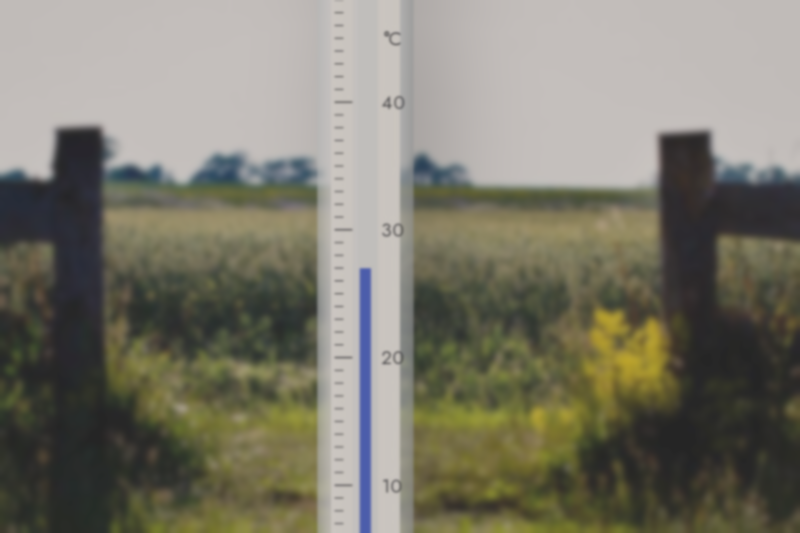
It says value=27 unit=°C
